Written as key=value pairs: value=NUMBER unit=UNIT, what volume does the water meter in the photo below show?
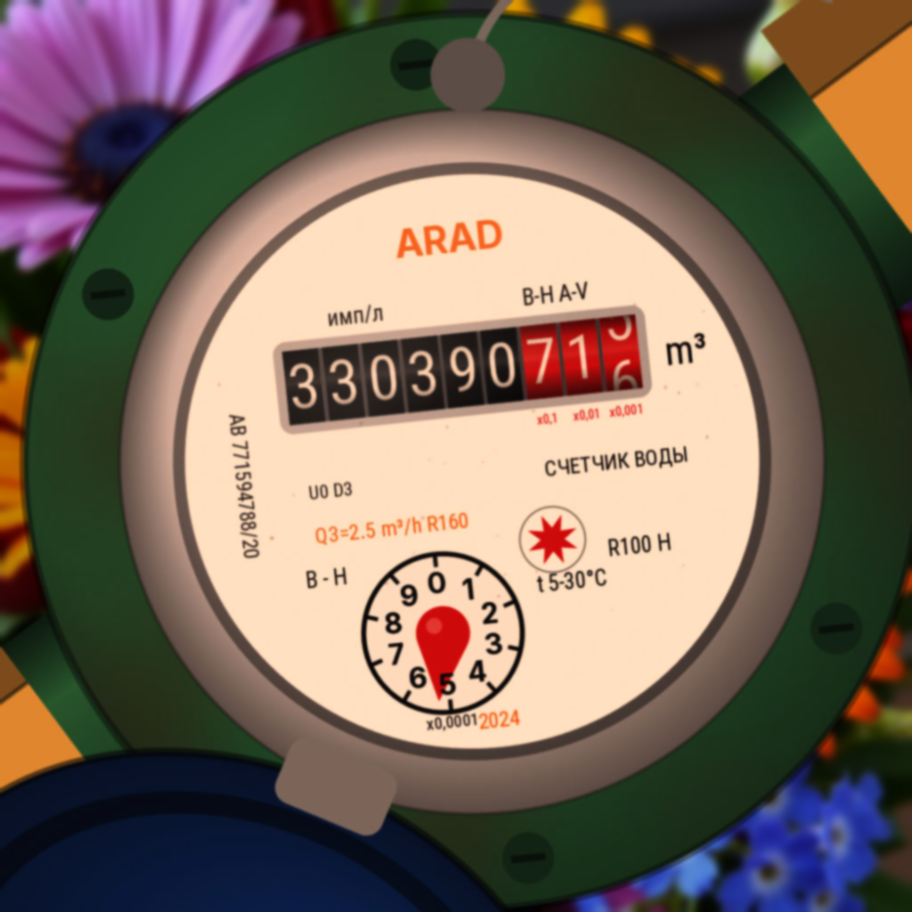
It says value=330390.7155 unit=m³
